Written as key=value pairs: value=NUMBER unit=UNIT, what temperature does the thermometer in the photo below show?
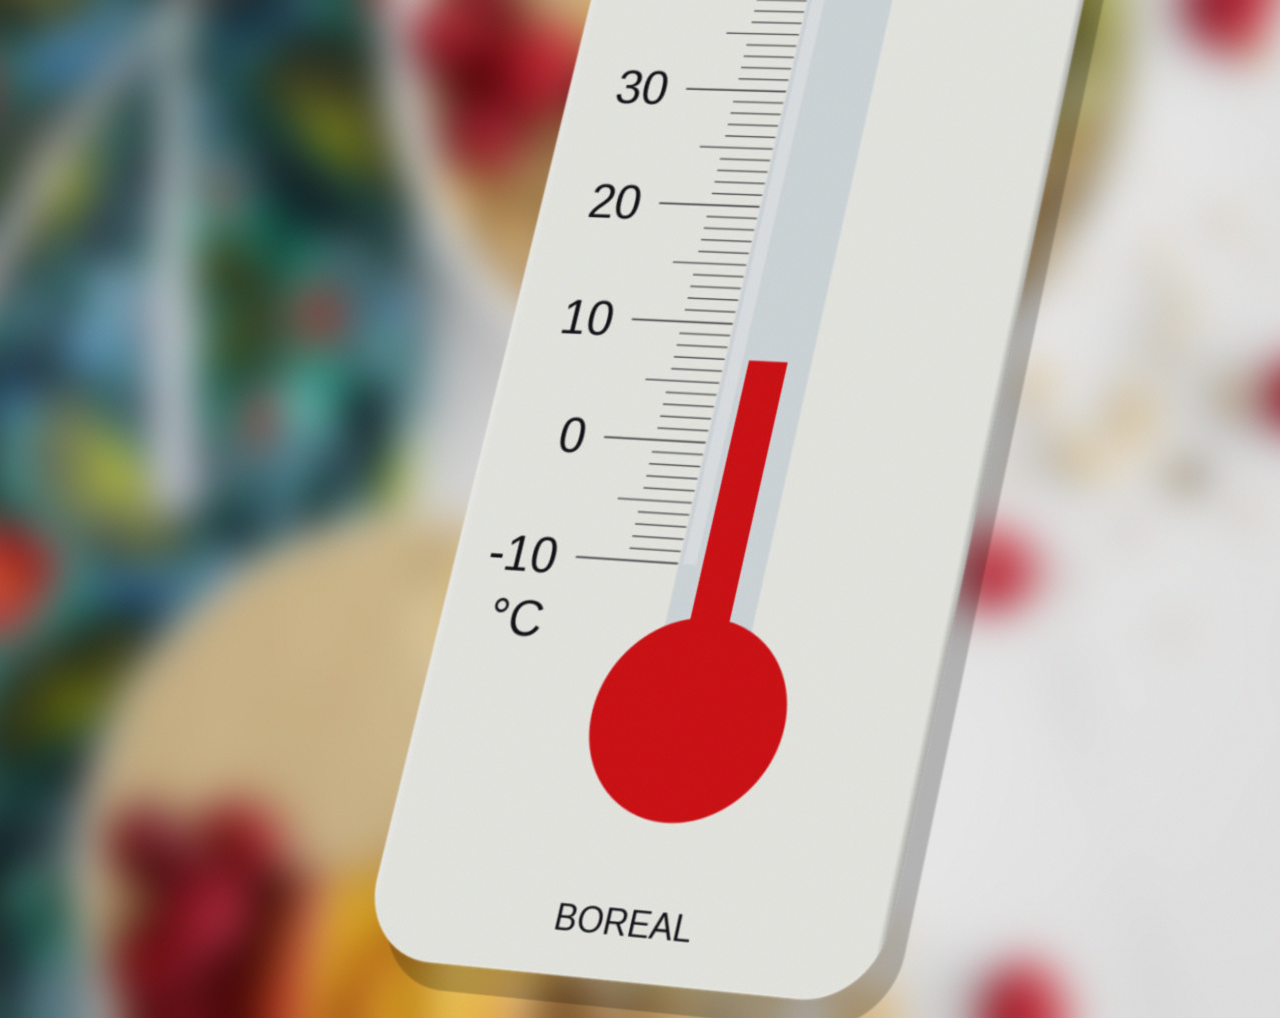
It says value=7 unit=°C
